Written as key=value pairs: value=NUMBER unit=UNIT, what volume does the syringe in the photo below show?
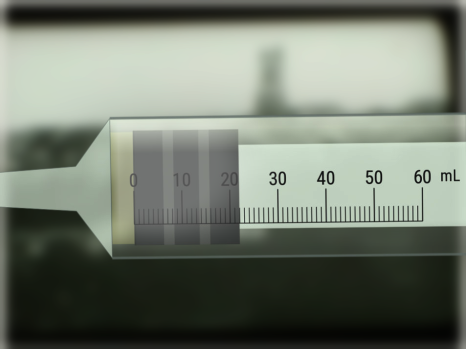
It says value=0 unit=mL
